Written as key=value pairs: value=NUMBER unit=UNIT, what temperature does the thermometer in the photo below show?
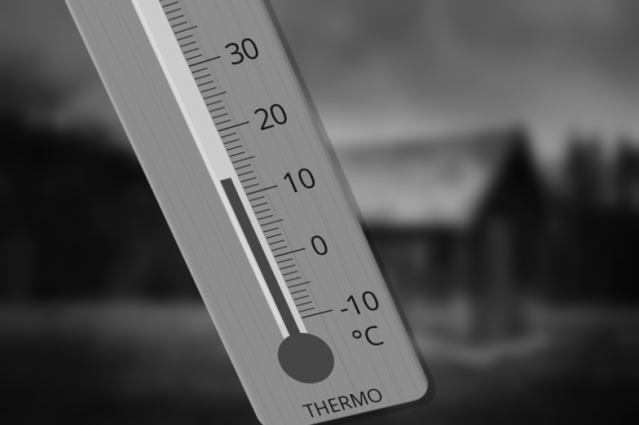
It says value=13 unit=°C
